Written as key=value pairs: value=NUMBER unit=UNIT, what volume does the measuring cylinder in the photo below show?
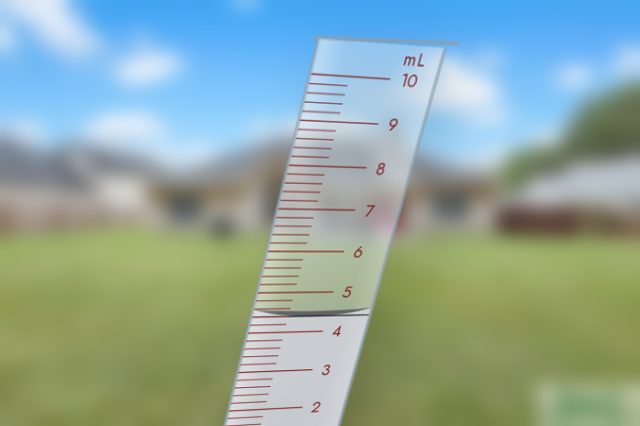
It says value=4.4 unit=mL
